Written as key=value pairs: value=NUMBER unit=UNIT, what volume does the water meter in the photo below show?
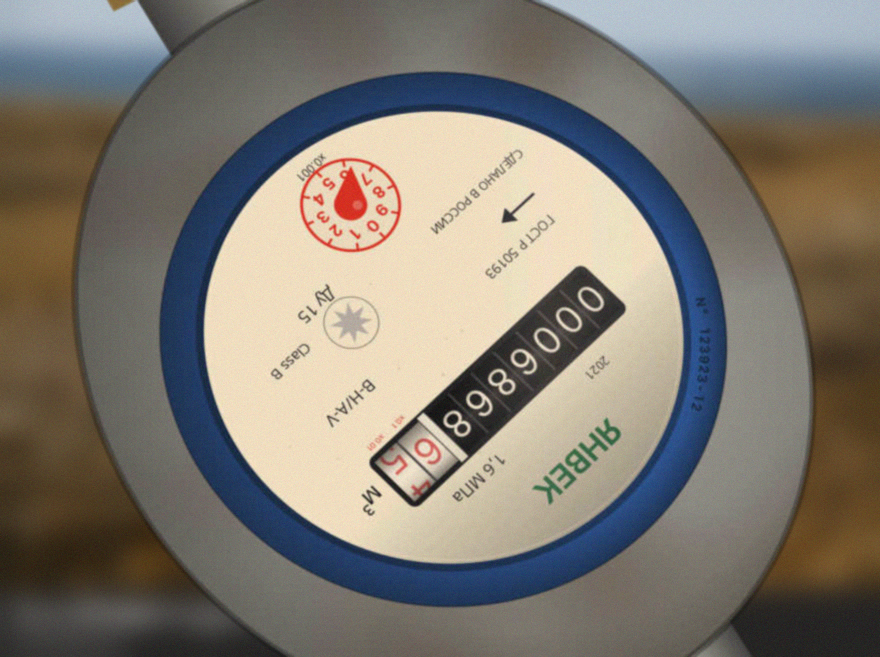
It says value=6868.646 unit=m³
